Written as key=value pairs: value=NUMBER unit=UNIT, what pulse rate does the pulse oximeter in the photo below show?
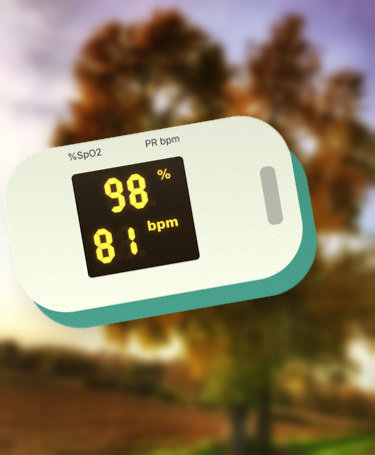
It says value=81 unit=bpm
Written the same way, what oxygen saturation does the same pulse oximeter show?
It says value=98 unit=%
